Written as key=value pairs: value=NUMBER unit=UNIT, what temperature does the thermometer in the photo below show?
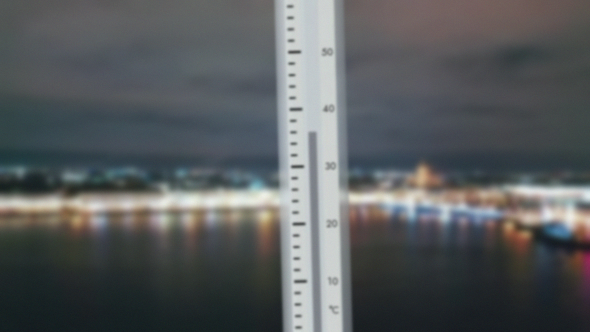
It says value=36 unit=°C
